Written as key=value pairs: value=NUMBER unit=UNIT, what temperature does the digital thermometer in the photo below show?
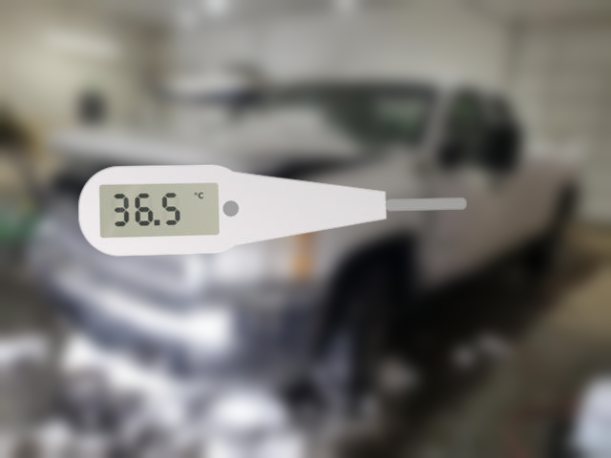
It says value=36.5 unit=°C
